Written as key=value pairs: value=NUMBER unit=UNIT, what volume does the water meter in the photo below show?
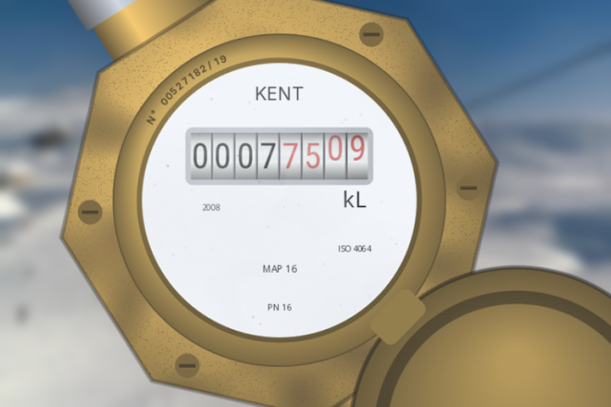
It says value=7.7509 unit=kL
